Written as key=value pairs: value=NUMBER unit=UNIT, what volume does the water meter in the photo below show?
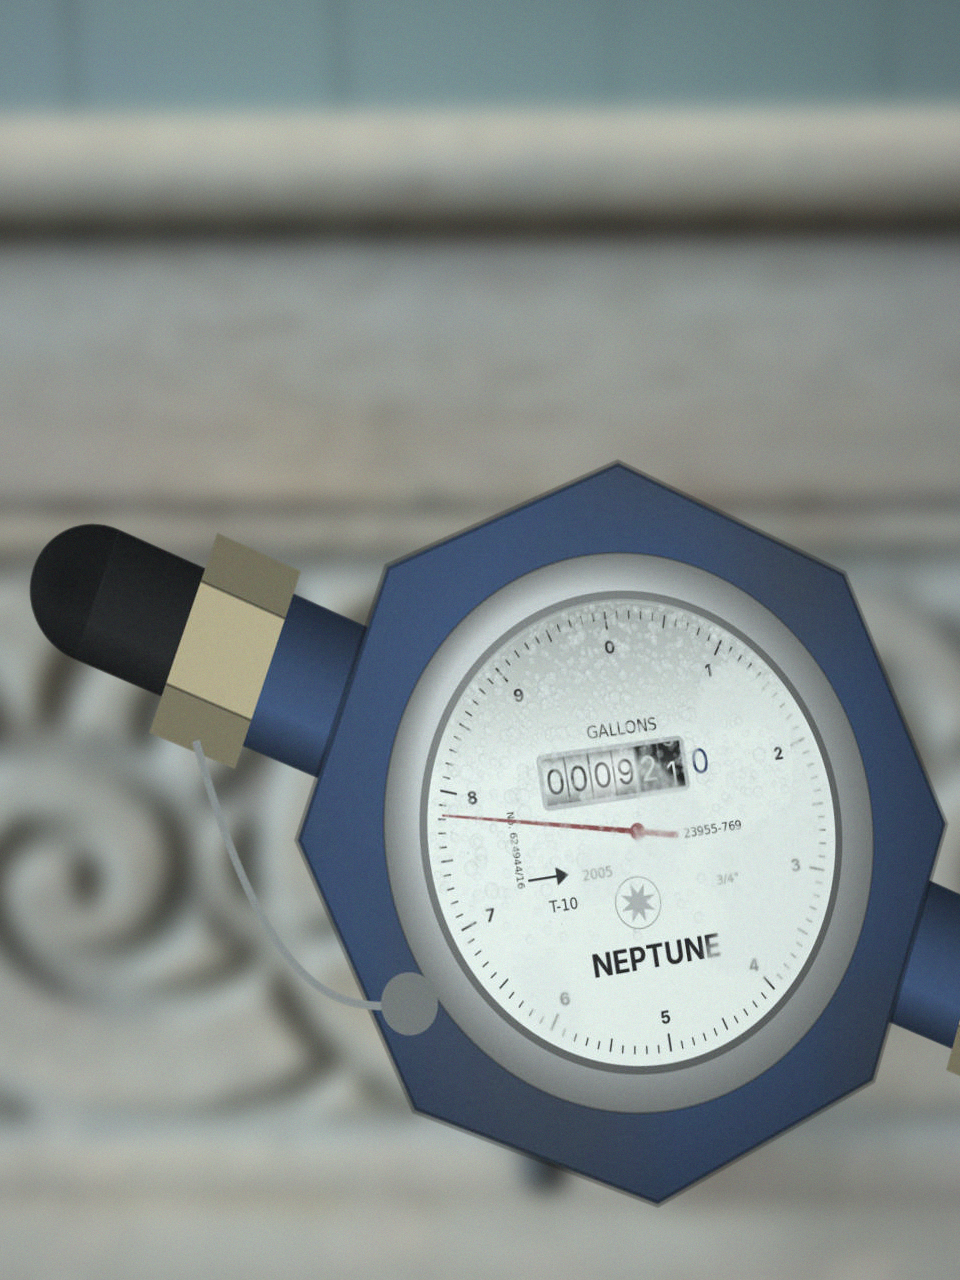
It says value=9207.8 unit=gal
